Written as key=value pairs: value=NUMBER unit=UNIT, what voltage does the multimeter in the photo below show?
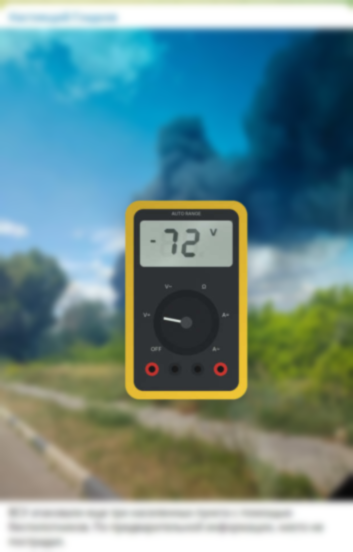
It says value=-72 unit=V
